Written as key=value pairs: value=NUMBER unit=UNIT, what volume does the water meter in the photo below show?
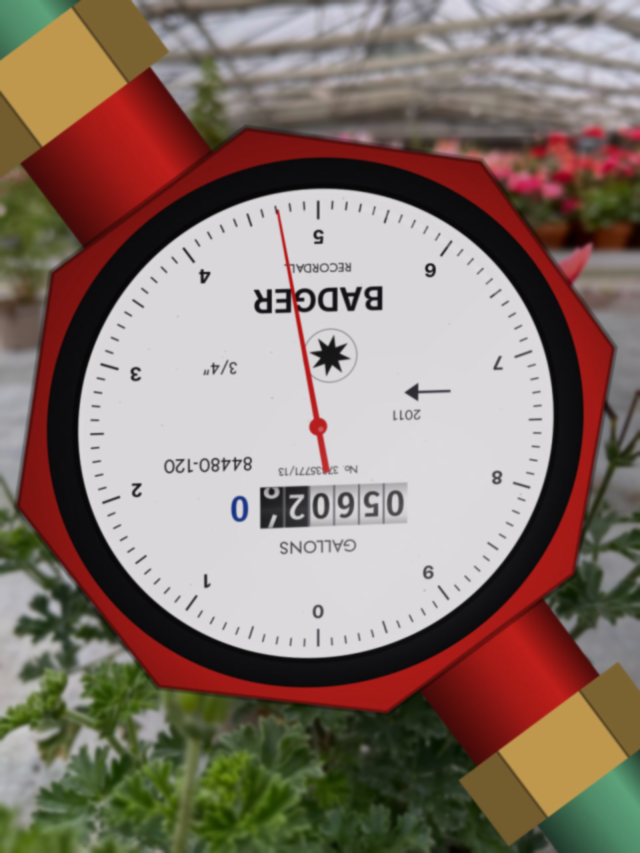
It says value=560274.7 unit=gal
